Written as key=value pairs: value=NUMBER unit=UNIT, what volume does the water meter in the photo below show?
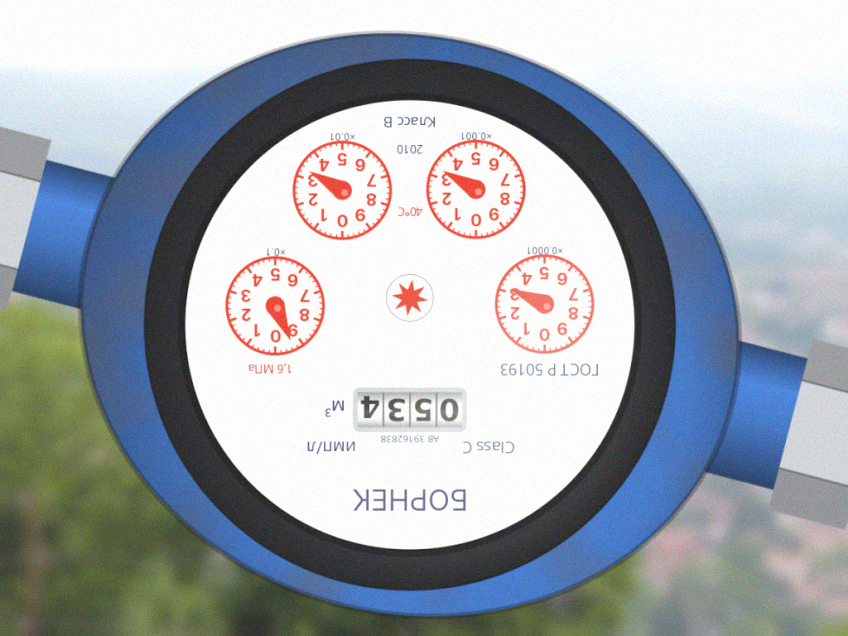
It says value=533.9333 unit=m³
